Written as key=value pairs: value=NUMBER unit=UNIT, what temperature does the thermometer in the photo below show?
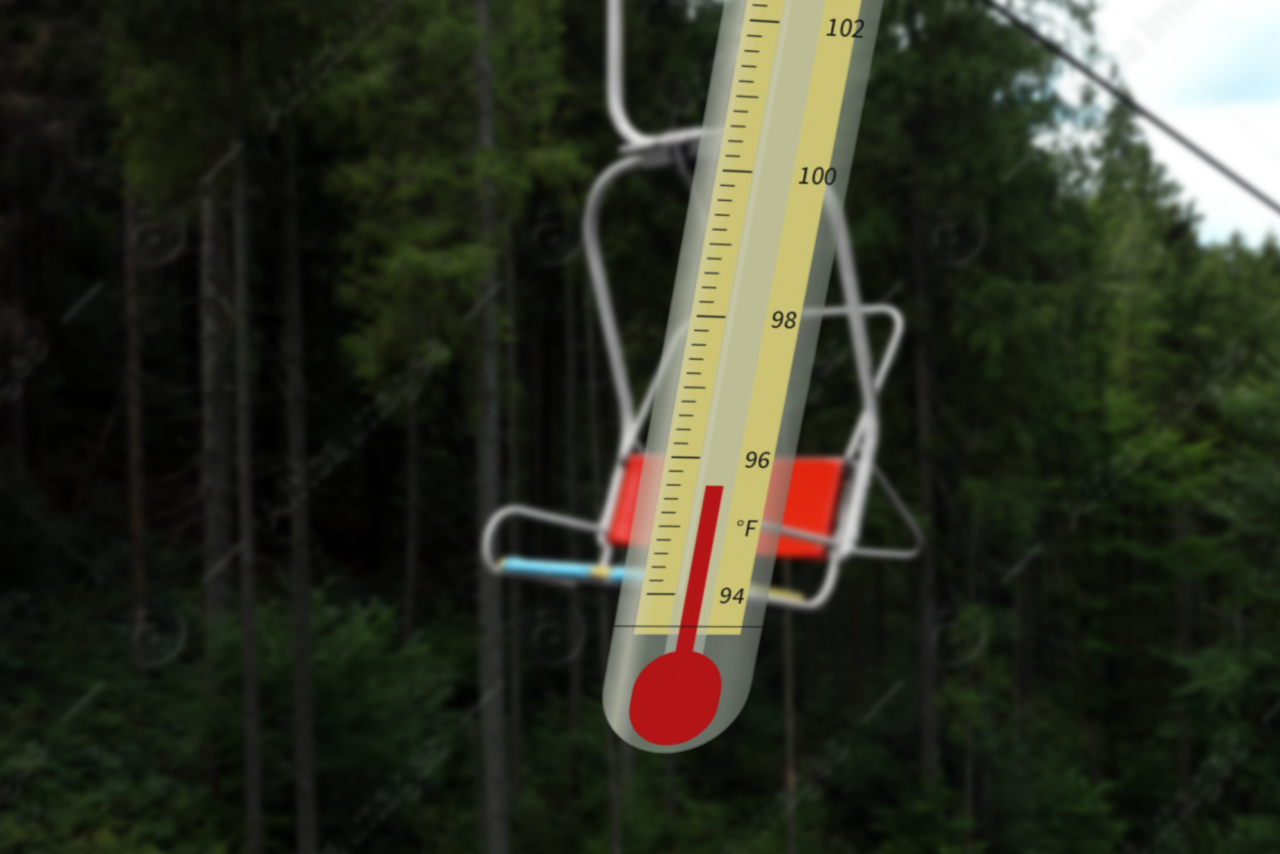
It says value=95.6 unit=°F
